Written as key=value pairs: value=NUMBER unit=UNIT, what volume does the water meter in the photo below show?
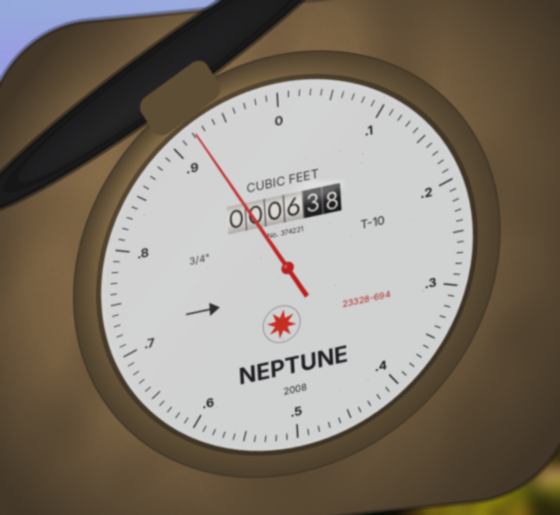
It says value=637.92 unit=ft³
